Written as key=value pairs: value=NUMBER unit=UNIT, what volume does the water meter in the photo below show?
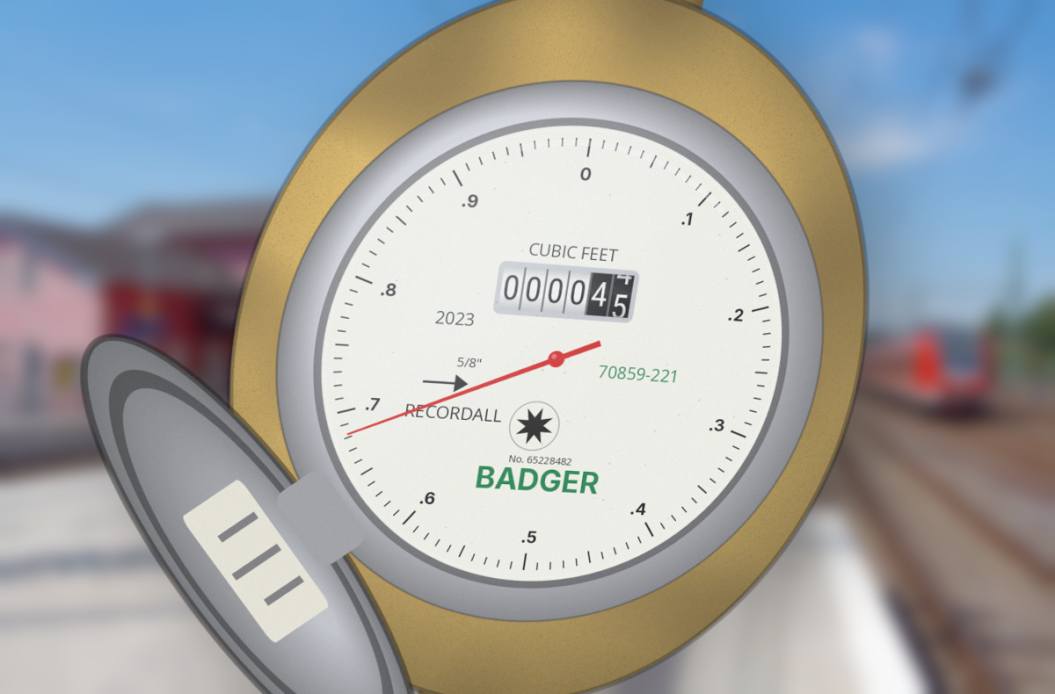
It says value=44.68 unit=ft³
